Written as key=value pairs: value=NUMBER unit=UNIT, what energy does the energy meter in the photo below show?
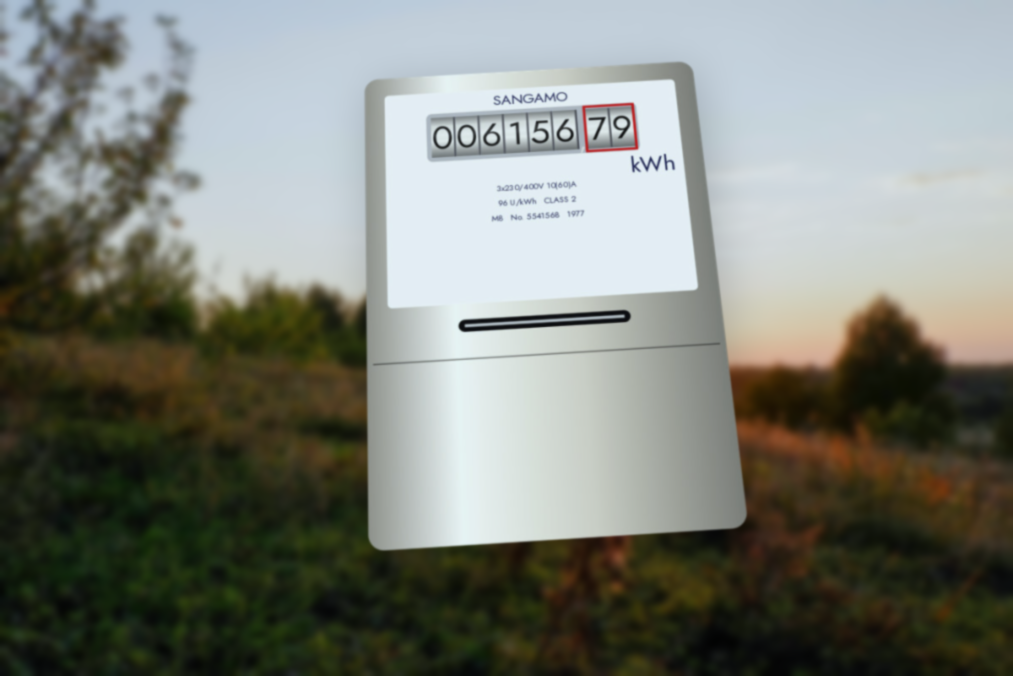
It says value=6156.79 unit=kWh
